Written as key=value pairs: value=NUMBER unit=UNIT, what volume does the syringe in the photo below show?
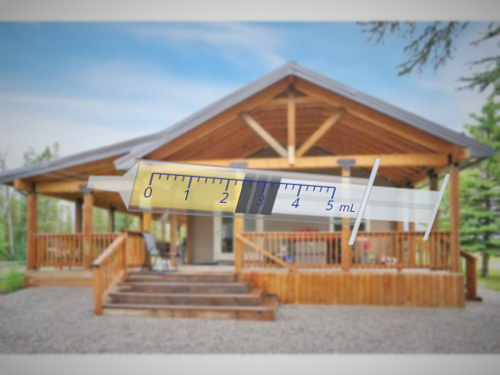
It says value=2.4 unit=mL
